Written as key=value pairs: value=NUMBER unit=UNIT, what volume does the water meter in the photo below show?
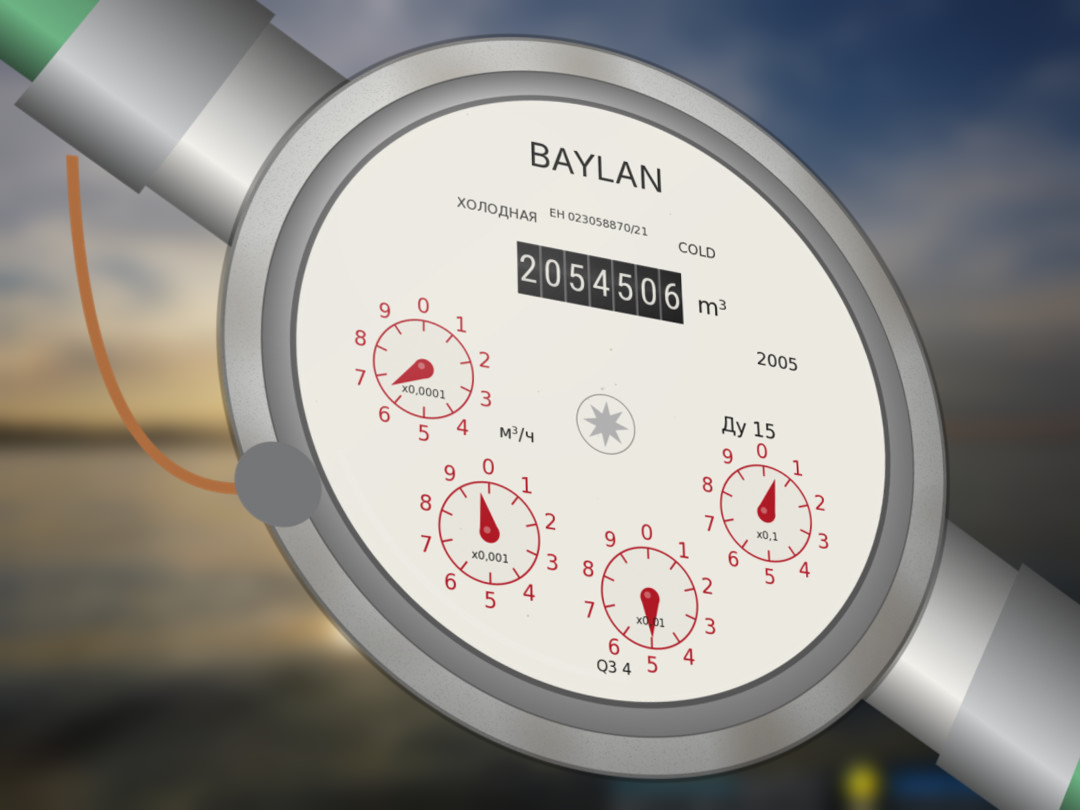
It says value=2054506.0496 unit=m³
